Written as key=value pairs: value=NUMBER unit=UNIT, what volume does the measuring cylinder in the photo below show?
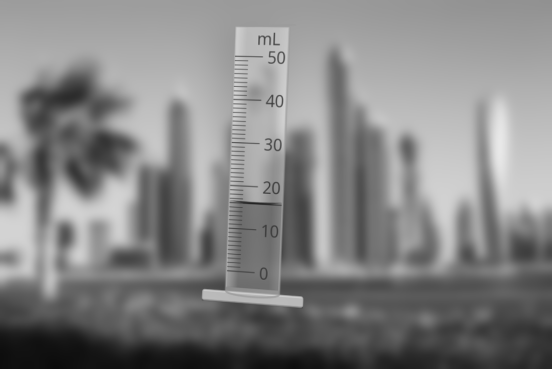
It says value=16 unit=mL
